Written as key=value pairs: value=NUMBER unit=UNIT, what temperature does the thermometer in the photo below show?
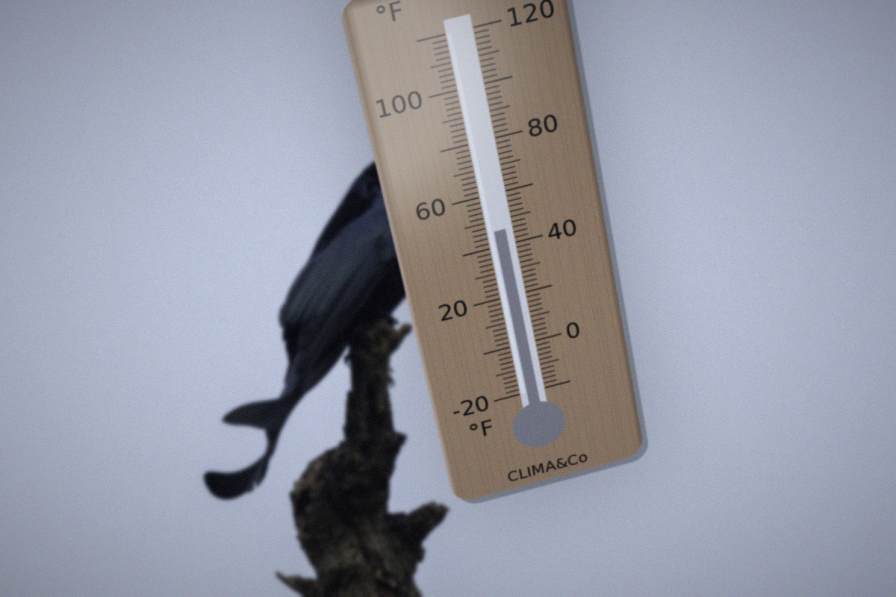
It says value=46 unit=°F
